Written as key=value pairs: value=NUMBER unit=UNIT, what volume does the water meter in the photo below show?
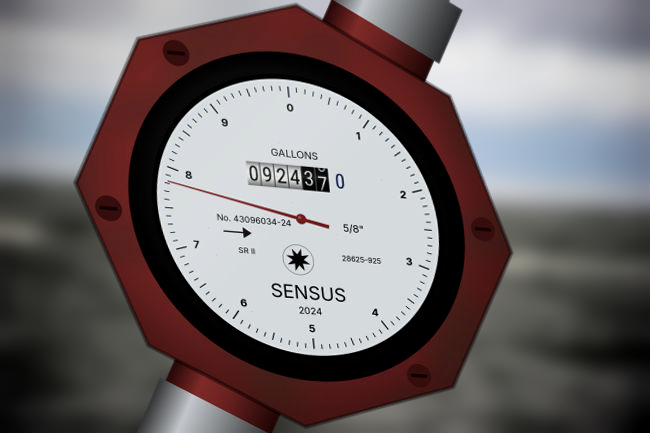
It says value=924367.8 unit=gal
